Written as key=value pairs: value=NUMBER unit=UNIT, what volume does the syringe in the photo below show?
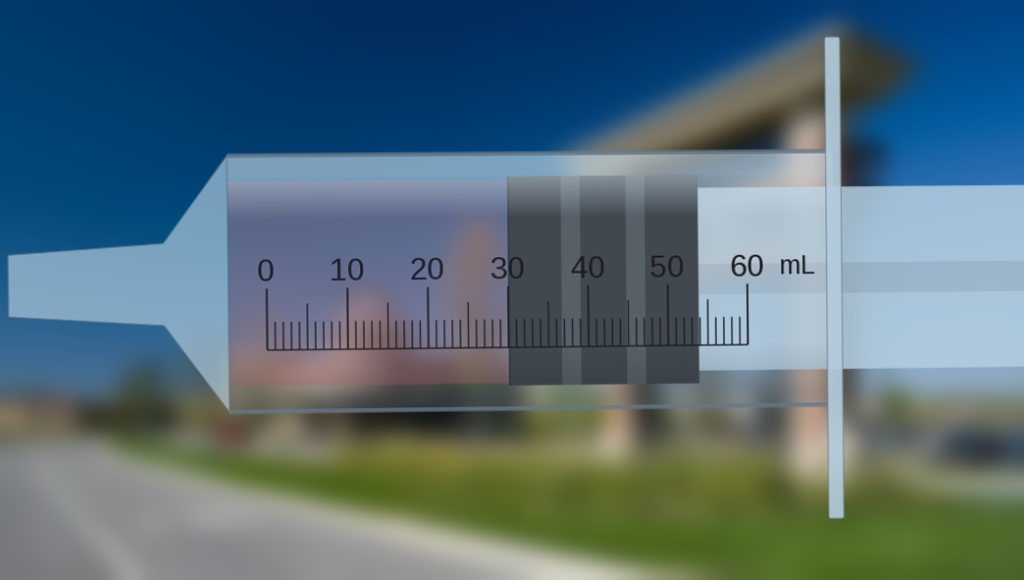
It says value=30 unit=mL
